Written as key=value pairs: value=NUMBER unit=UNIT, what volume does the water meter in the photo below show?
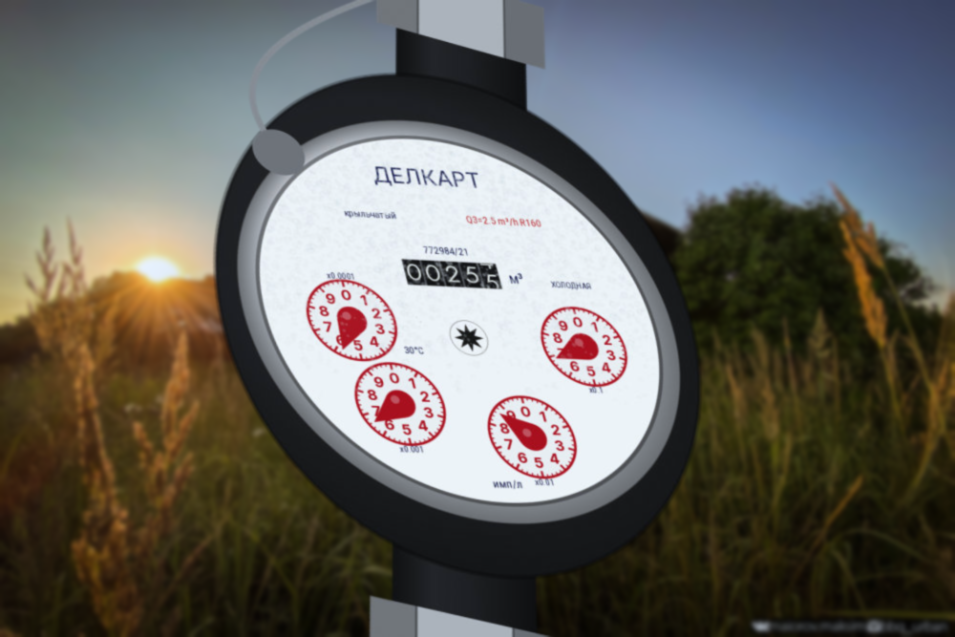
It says value=254.6865 unit=m³
